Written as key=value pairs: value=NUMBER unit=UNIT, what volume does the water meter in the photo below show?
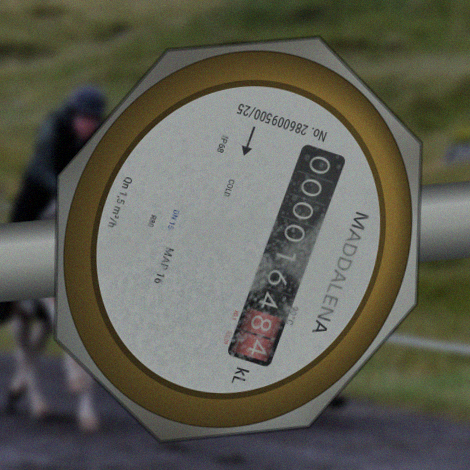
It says value=164.84 unit=kL
